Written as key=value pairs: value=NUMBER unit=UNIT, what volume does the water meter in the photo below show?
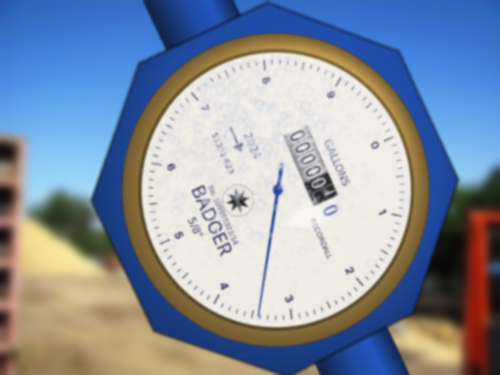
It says value=13.4 unit=gal
